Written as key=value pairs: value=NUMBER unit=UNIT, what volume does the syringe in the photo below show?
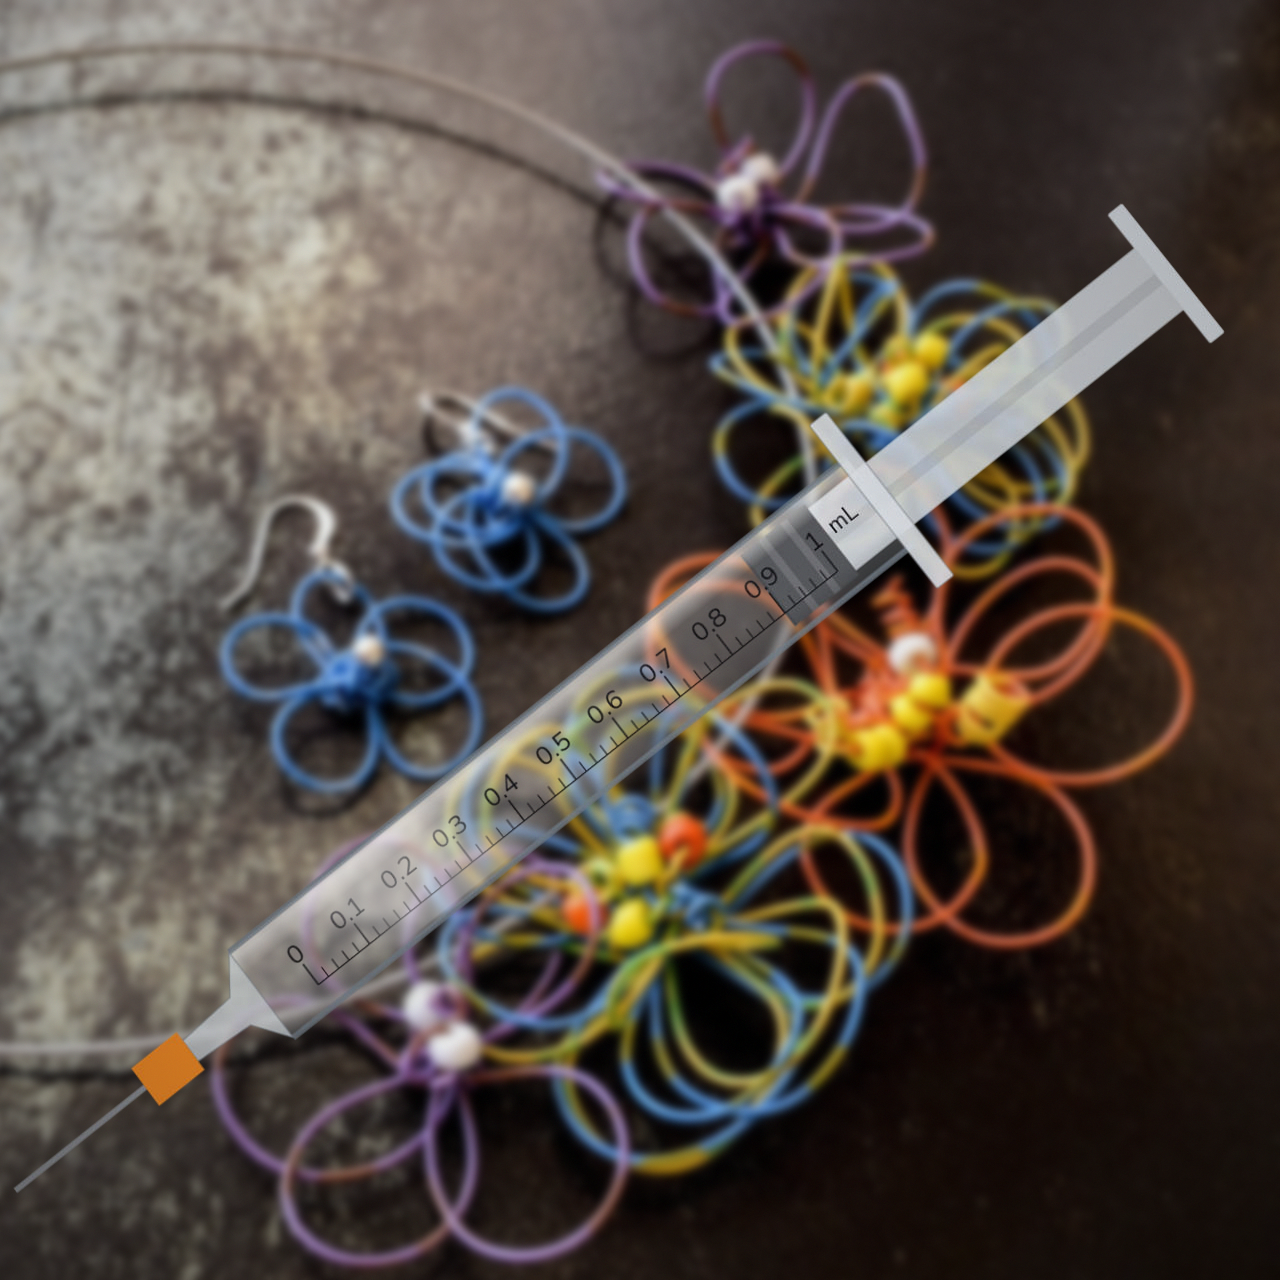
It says value=0.9 unit=mL
